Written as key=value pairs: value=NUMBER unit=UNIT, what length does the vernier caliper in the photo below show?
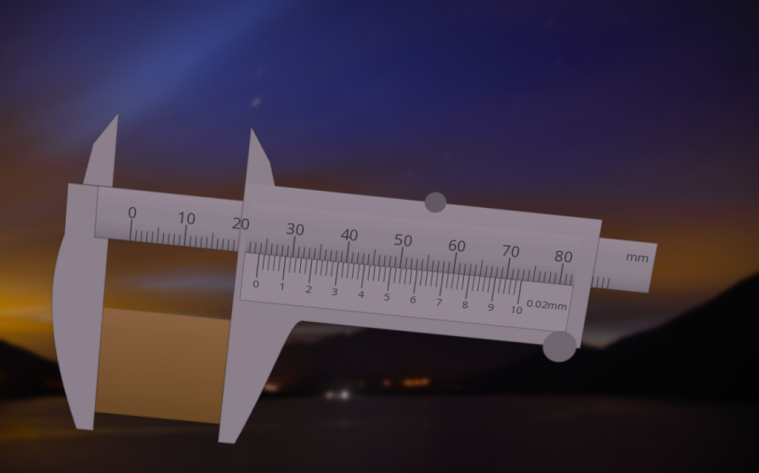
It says value=23.8 unit=mm
